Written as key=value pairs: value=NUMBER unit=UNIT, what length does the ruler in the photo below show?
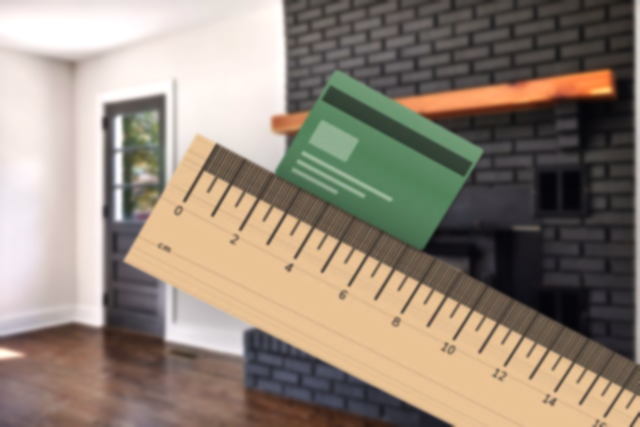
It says value=5.5 unit=cm
